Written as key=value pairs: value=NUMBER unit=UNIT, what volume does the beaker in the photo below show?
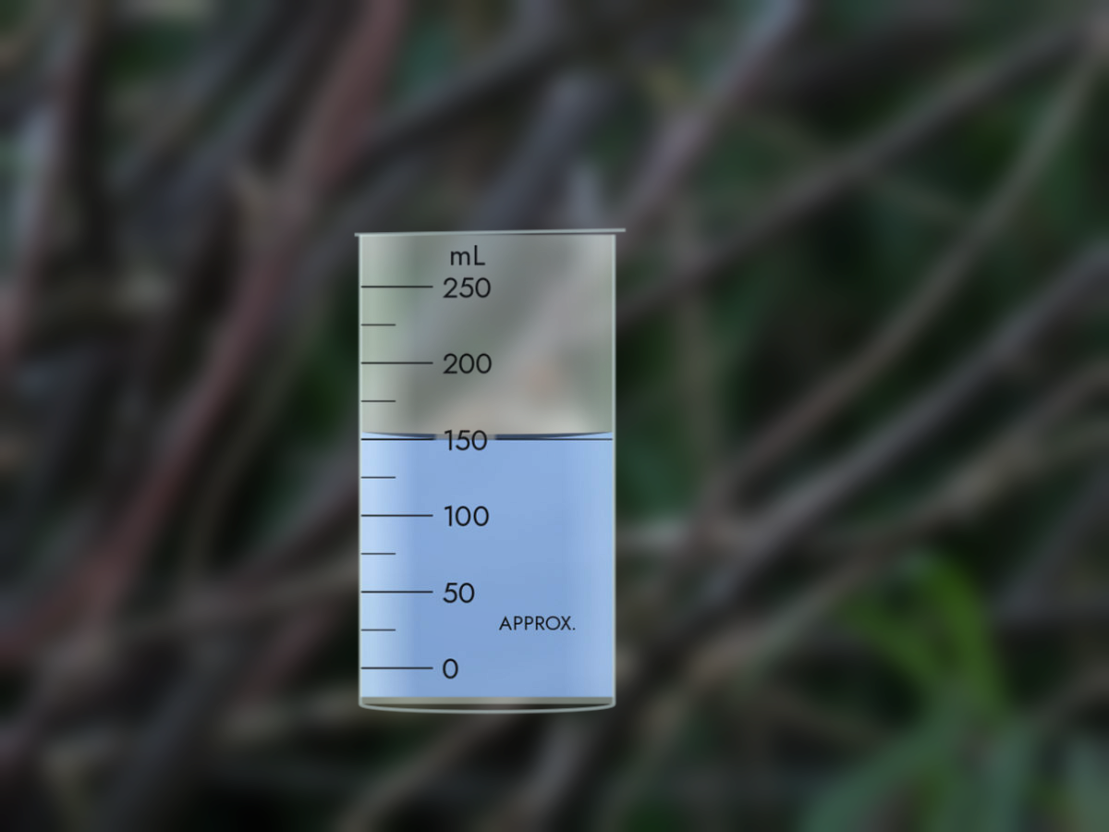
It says value=150 unit=mL
